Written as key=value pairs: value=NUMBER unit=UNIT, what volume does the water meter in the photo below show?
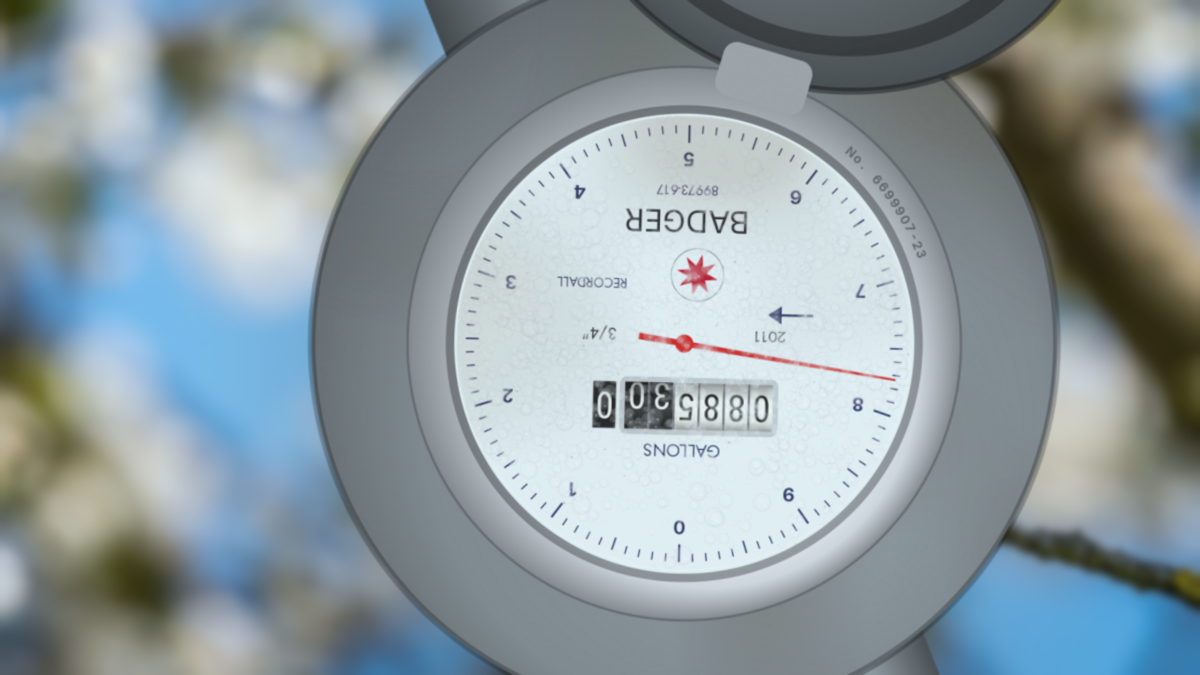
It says value=885297.7 unit=gal
